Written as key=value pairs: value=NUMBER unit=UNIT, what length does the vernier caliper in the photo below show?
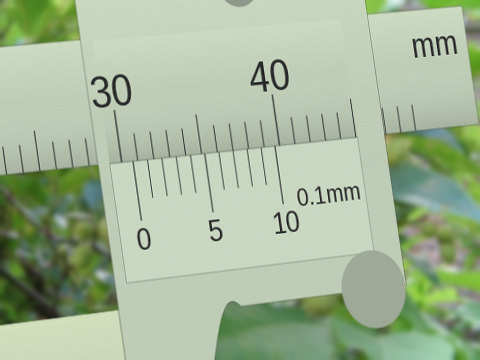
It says value=30.7 unit=mm
